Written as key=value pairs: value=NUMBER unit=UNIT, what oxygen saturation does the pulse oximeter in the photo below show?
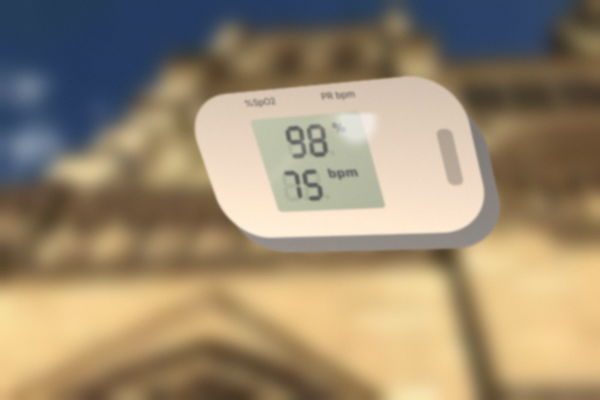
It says value=98 unit=%
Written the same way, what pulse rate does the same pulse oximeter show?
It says value=75 unit=bpm
